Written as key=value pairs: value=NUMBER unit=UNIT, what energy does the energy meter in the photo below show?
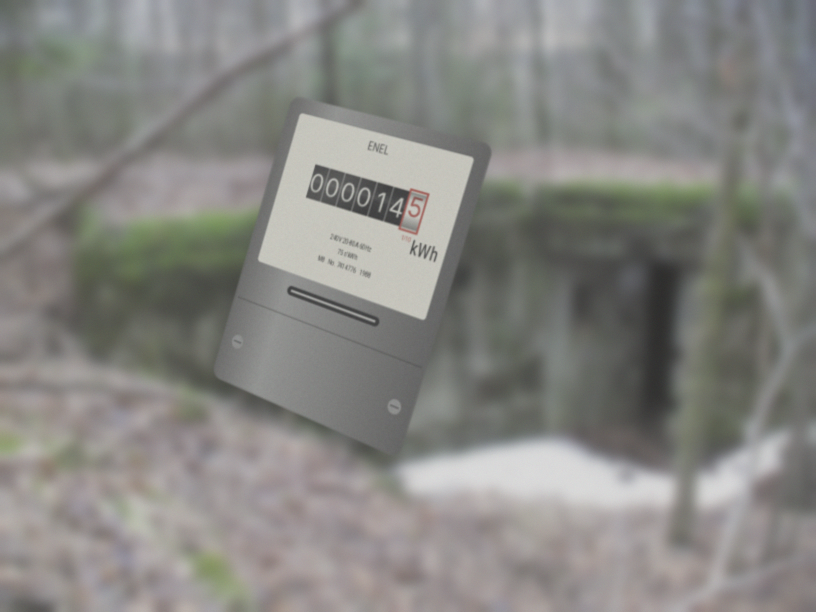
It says value=14.5 unit=kWh
